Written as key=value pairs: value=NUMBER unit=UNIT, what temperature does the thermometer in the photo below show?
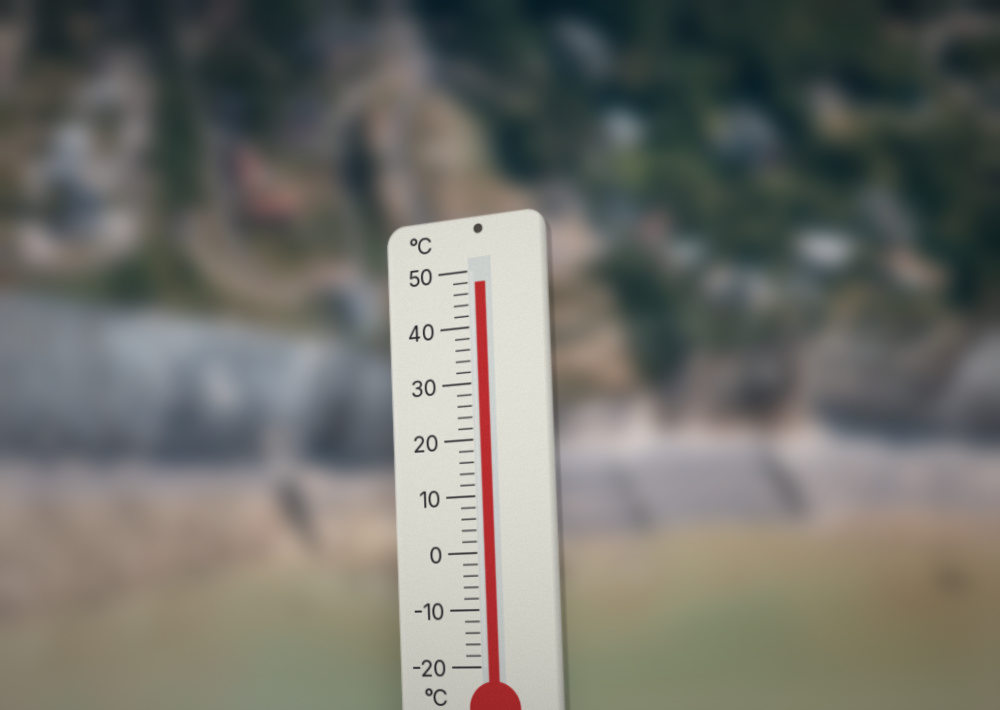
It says value=48 unit=°C
